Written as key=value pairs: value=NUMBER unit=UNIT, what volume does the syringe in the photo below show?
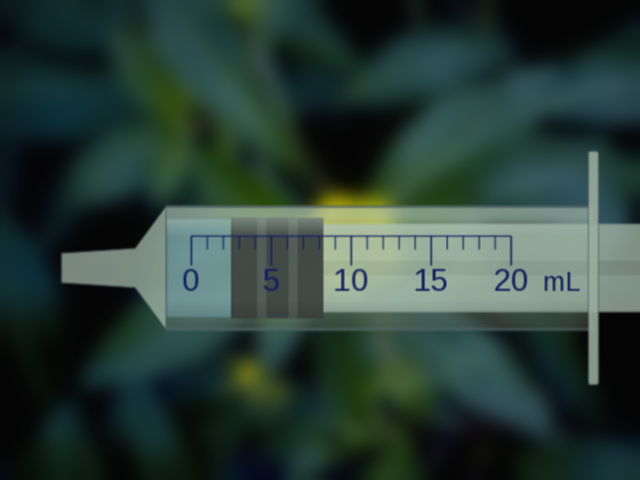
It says value=2.5 unit=mL
